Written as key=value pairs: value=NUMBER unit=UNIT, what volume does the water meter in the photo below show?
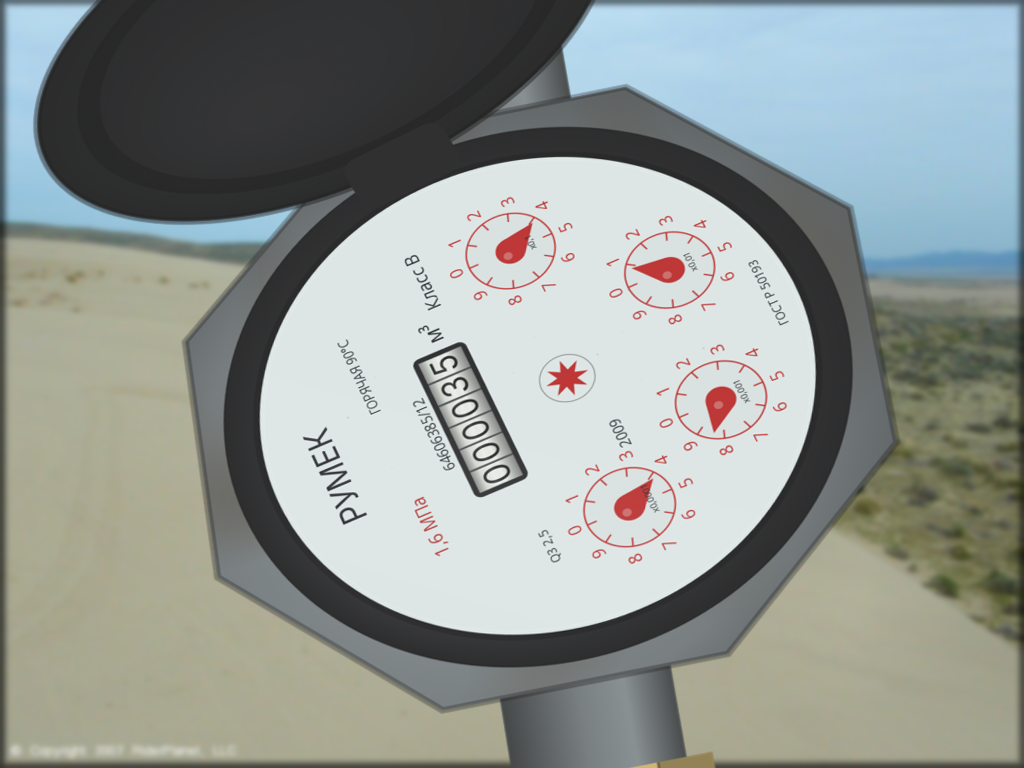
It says value=35.4084 unit=m³
